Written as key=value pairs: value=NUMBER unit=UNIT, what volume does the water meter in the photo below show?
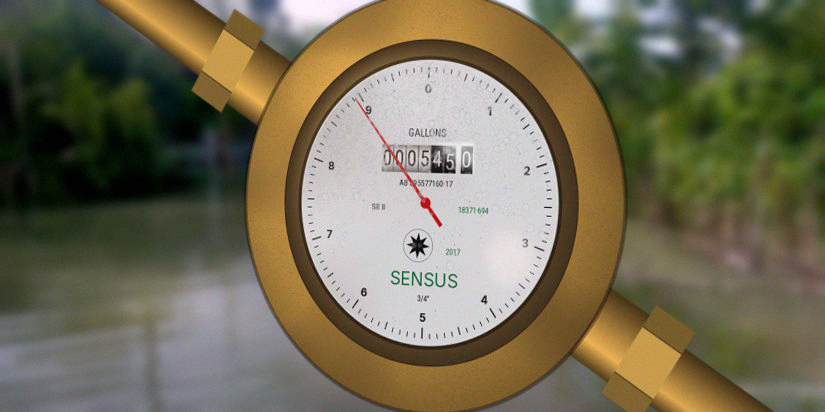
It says value=5448.9 unit=gal
